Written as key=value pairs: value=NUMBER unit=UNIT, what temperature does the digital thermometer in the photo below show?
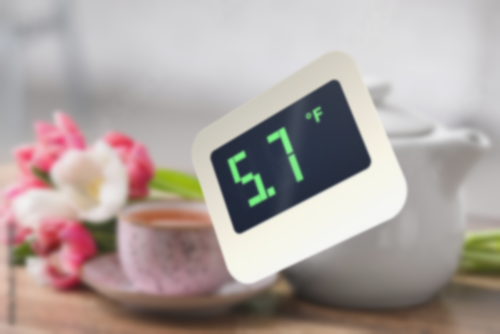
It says value=5.7 unit=°F
